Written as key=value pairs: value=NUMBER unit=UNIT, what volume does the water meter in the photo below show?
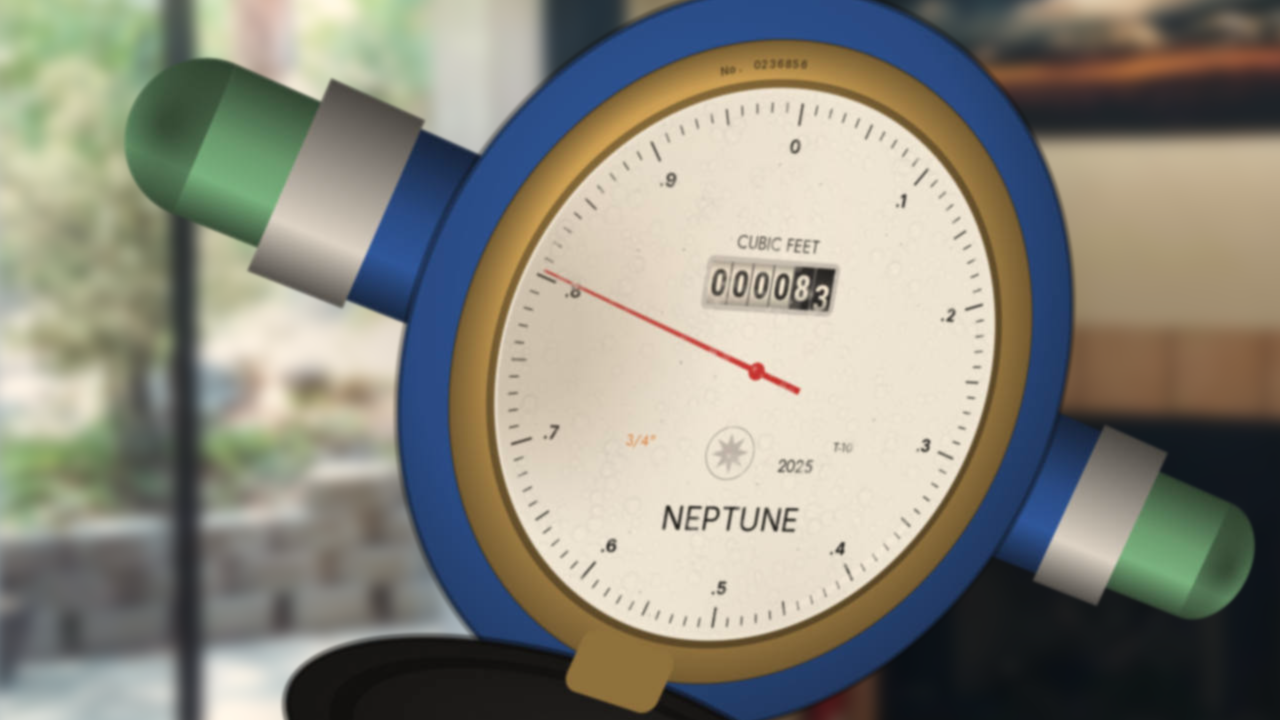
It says value=82.80 unit=ft³
